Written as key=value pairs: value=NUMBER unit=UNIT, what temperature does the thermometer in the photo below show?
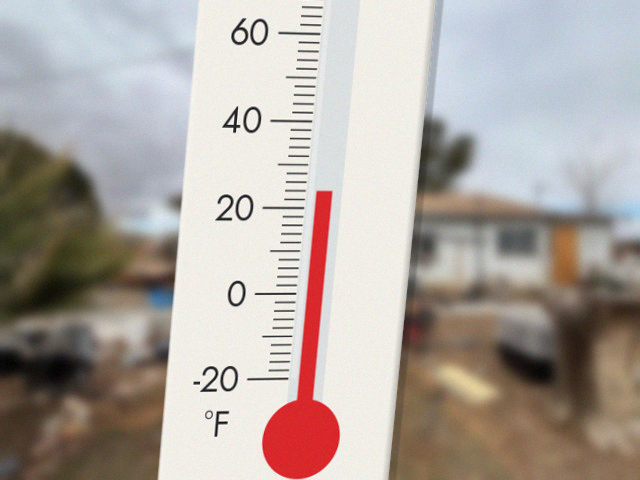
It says value=24 unit=°F
